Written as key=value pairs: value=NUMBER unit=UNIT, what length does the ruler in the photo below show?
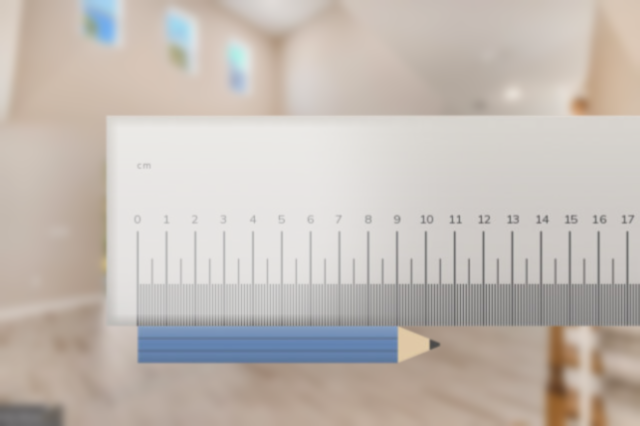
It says value=10.5 unit=cm
